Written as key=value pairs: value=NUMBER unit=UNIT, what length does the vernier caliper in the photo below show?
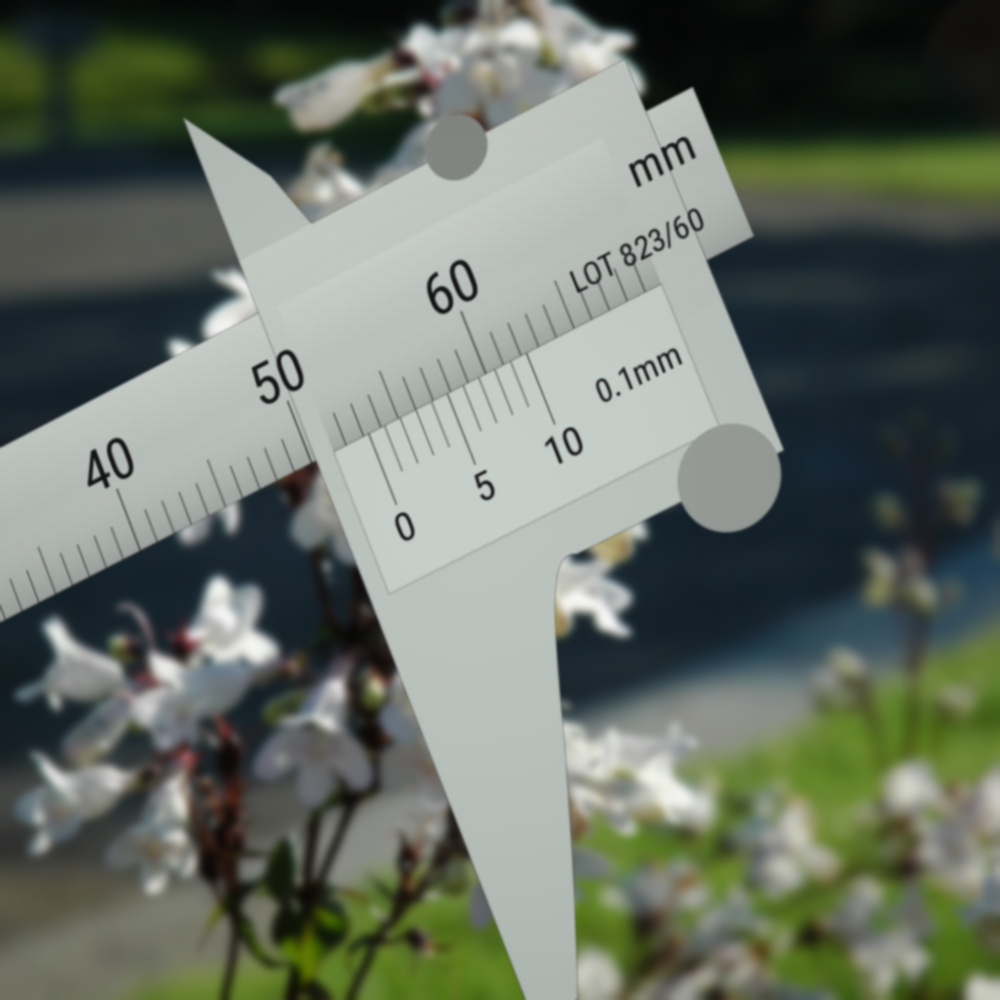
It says value=53.3 unit=mm
